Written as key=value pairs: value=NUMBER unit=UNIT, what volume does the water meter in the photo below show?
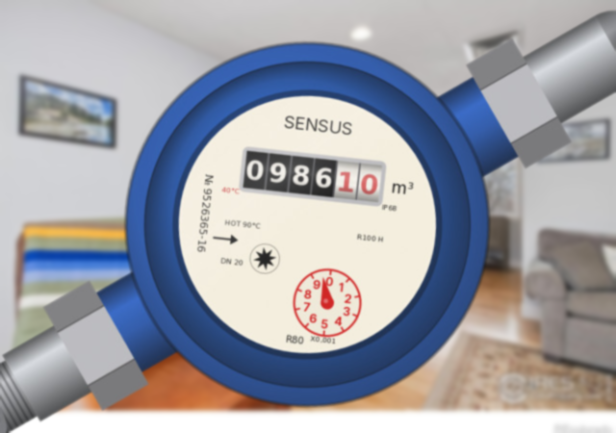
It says value=986.099 unit=m³
